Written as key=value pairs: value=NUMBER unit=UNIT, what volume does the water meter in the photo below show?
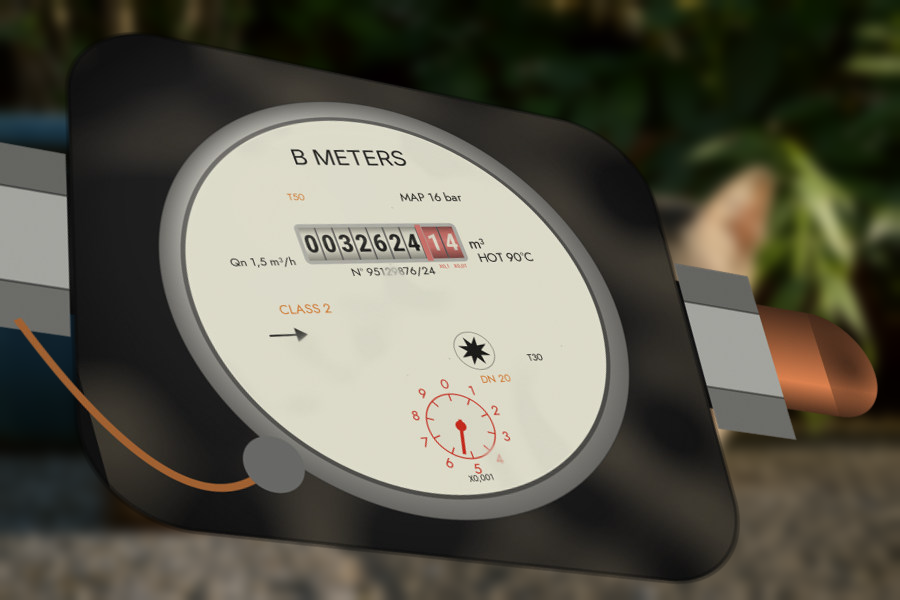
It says value=32624.145 unit=m³
